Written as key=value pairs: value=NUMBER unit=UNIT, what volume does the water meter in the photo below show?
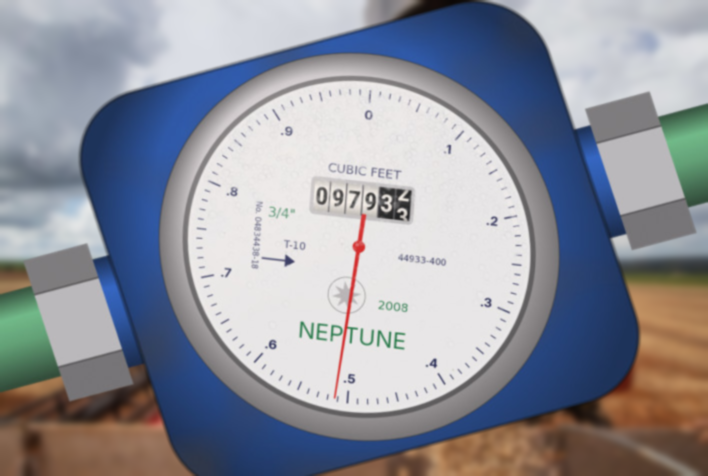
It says value=97932.51 unit=ft³
